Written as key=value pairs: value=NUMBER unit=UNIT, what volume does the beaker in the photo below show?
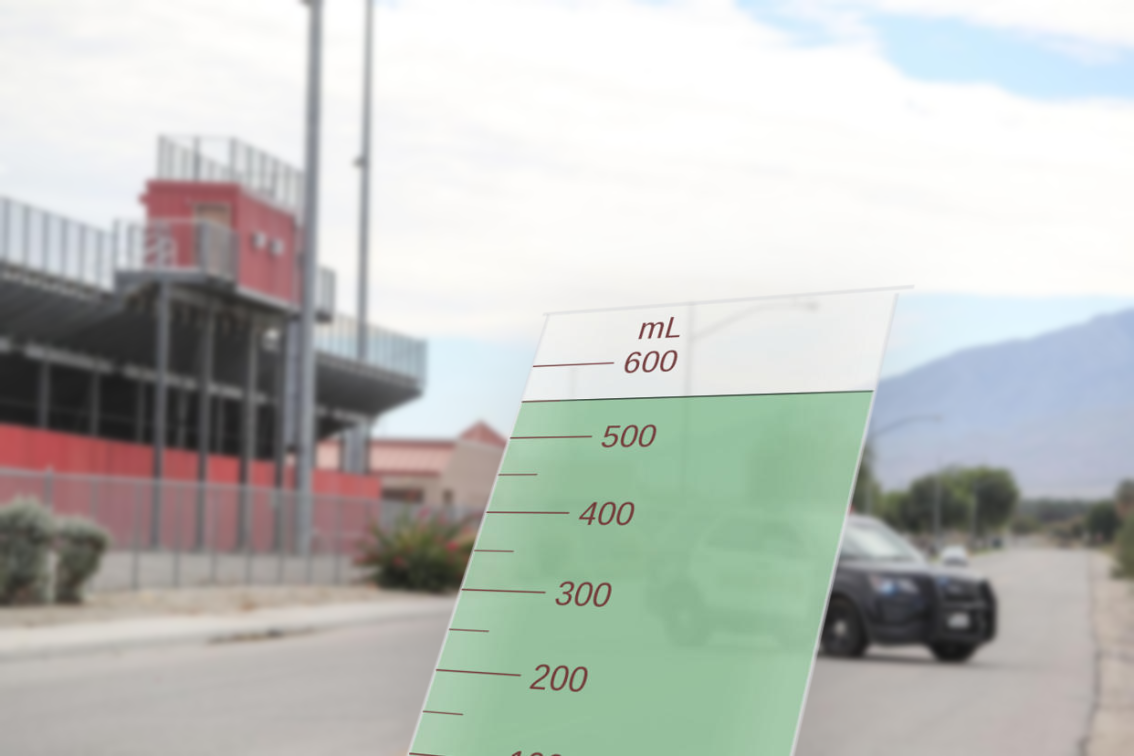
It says value=550 unit=mL
